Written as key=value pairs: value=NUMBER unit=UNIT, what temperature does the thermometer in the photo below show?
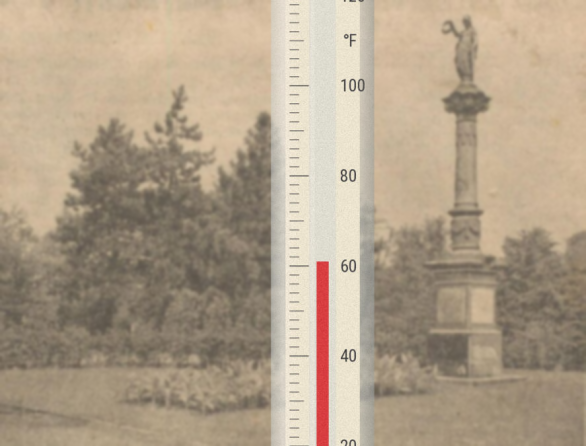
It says value=61 unit=°F
